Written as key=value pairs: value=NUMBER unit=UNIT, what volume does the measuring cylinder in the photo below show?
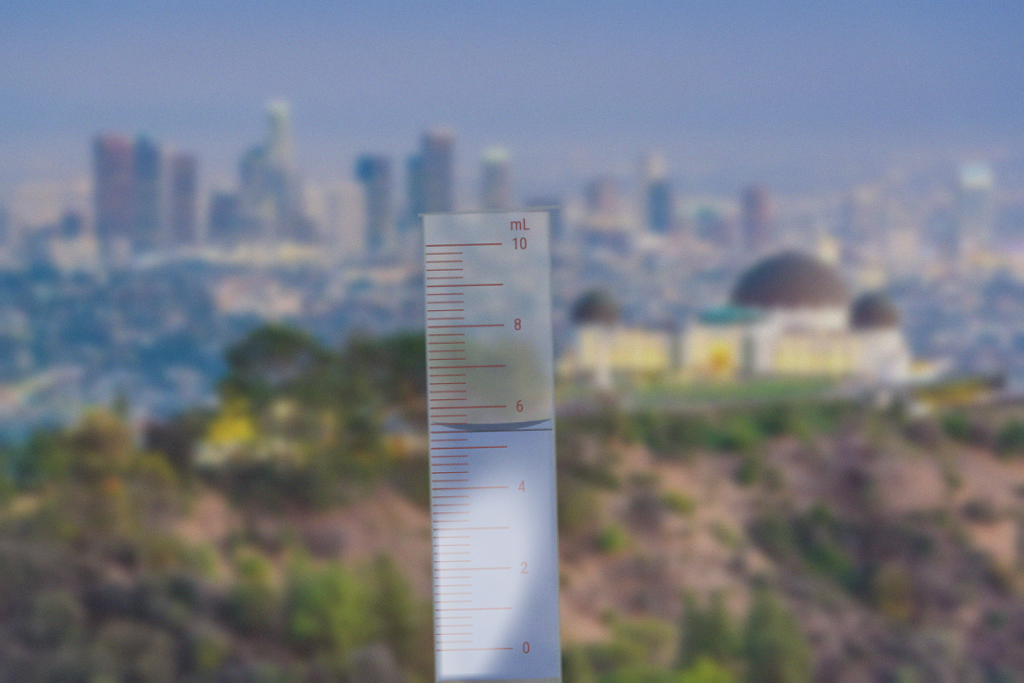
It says value=5.4 unit=mL
